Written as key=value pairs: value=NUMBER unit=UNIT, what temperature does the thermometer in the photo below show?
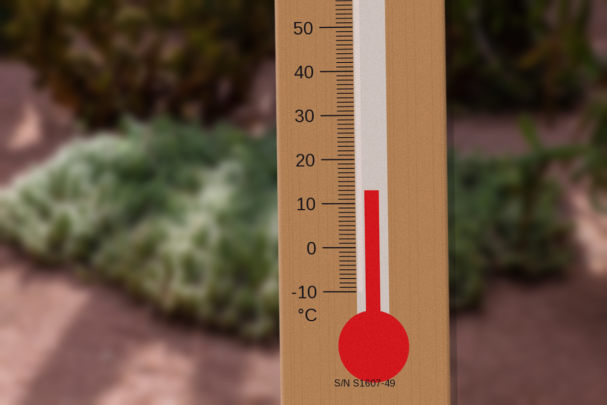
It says value=13 unit=°C
